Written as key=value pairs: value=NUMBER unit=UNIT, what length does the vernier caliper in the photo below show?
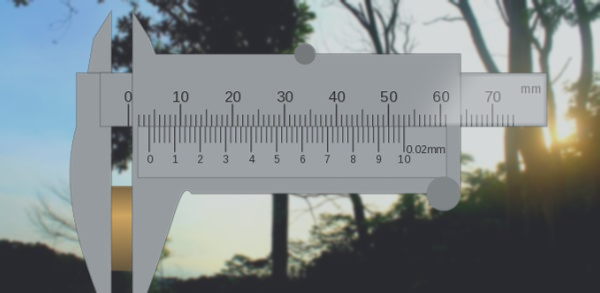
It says value=4.0 unit=mm
